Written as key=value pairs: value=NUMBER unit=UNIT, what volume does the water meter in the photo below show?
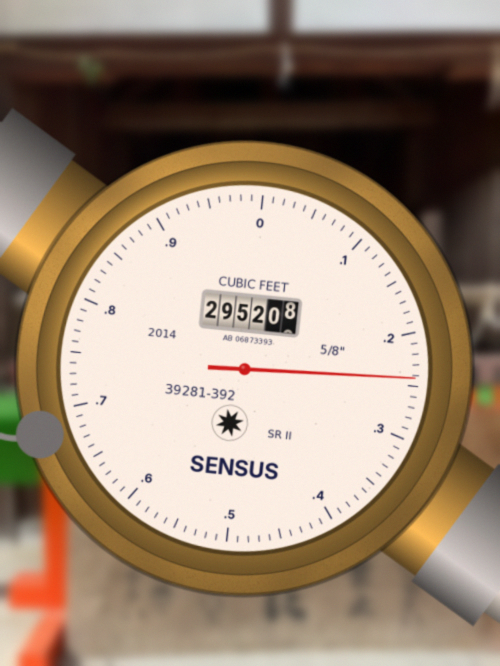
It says value=295208.24 unit=ft³
